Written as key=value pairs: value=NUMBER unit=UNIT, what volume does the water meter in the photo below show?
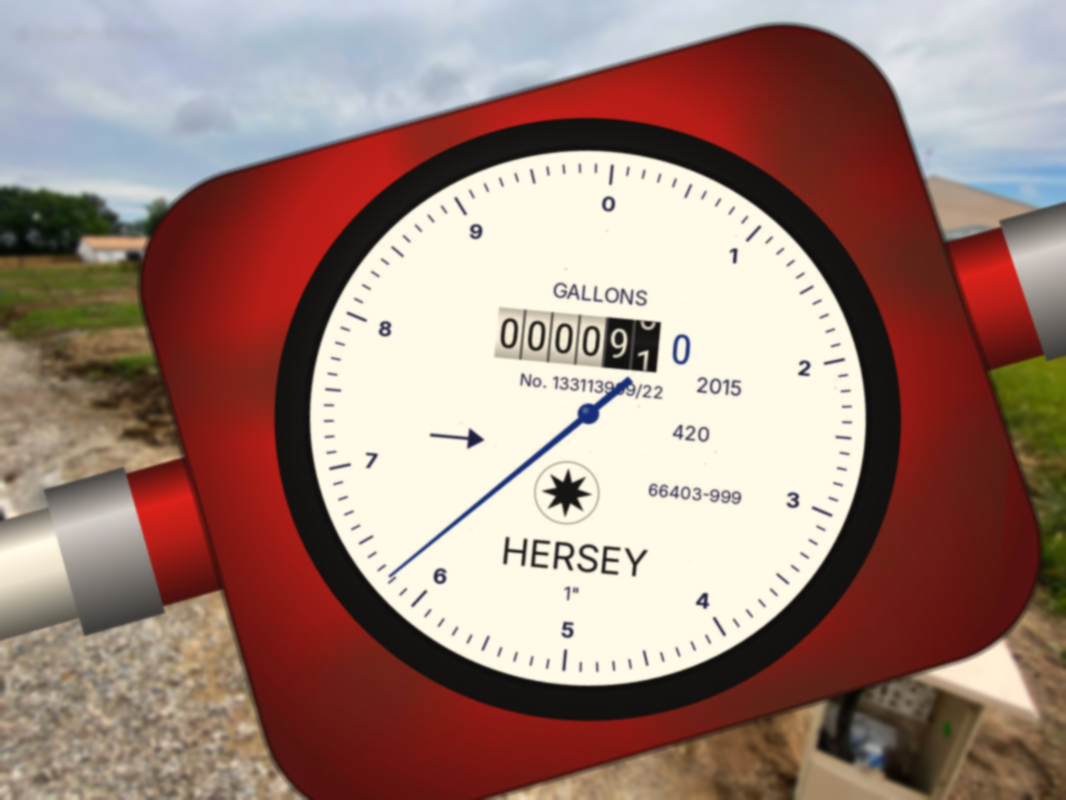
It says value=906.2 unit=gal
